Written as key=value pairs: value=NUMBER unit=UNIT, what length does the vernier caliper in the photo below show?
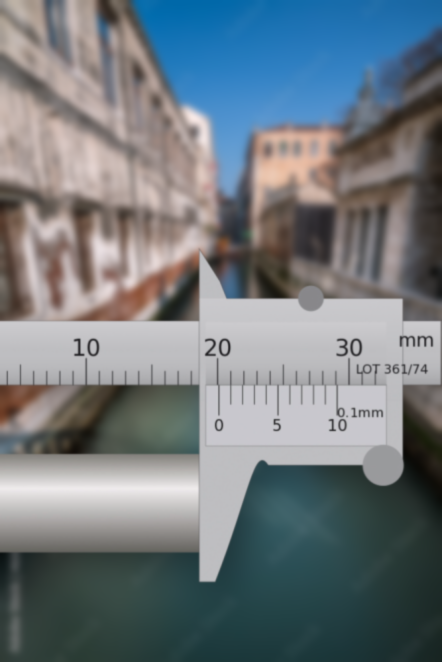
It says value=20.1 unit=mm
